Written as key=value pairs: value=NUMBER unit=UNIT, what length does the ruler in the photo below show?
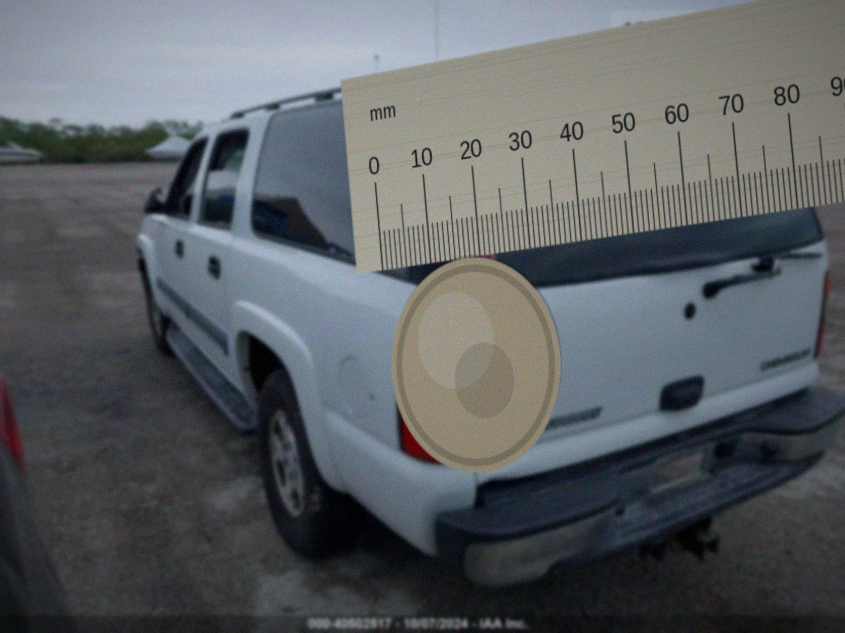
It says value=34 unit=mm
